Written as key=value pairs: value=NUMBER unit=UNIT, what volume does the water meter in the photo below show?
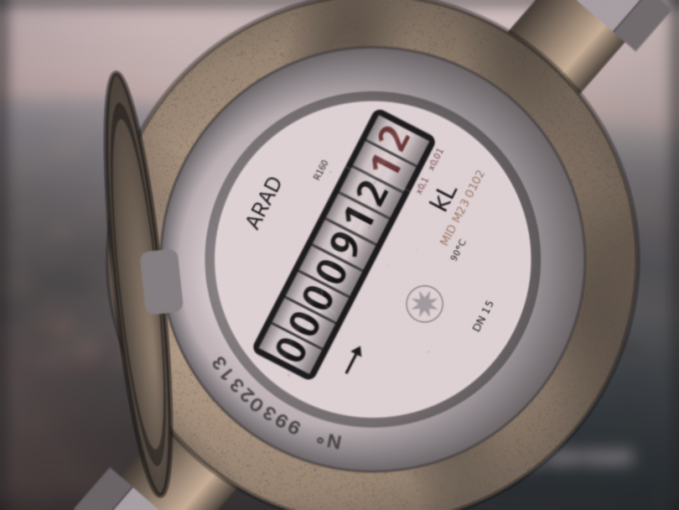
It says value=912.12 unit=kL
